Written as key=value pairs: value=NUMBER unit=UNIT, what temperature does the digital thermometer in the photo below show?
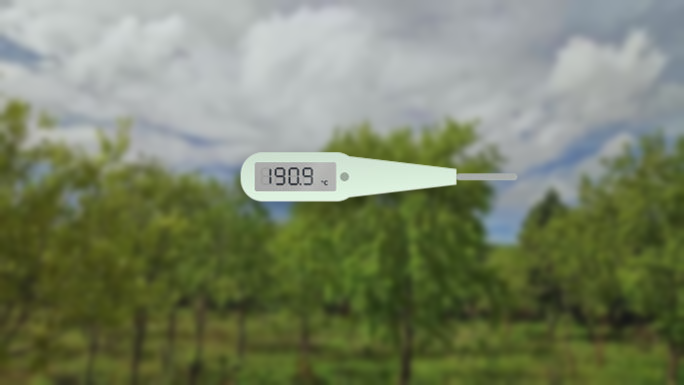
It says value=190.9 unit=°C
